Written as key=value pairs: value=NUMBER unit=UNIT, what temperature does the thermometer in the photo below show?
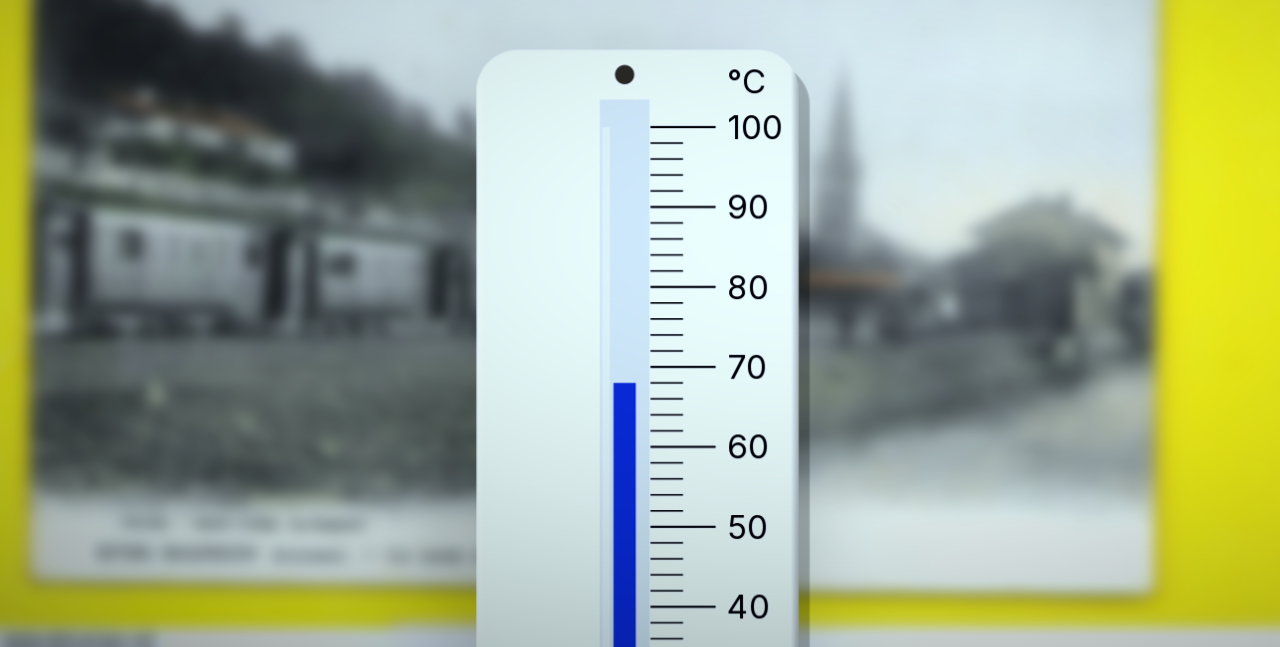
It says value=68 unit=°C
